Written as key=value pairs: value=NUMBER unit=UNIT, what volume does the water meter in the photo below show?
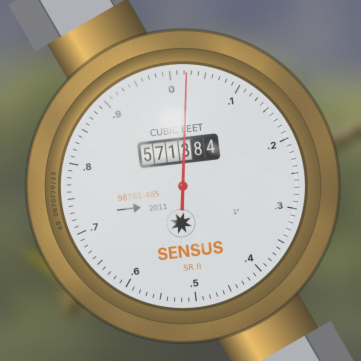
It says value=571384.02 unit=ft³
